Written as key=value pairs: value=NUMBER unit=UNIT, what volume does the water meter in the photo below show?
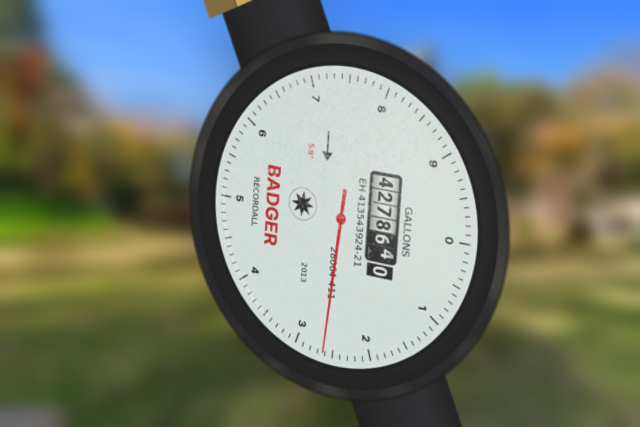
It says value=4278642.6 unit=gal
